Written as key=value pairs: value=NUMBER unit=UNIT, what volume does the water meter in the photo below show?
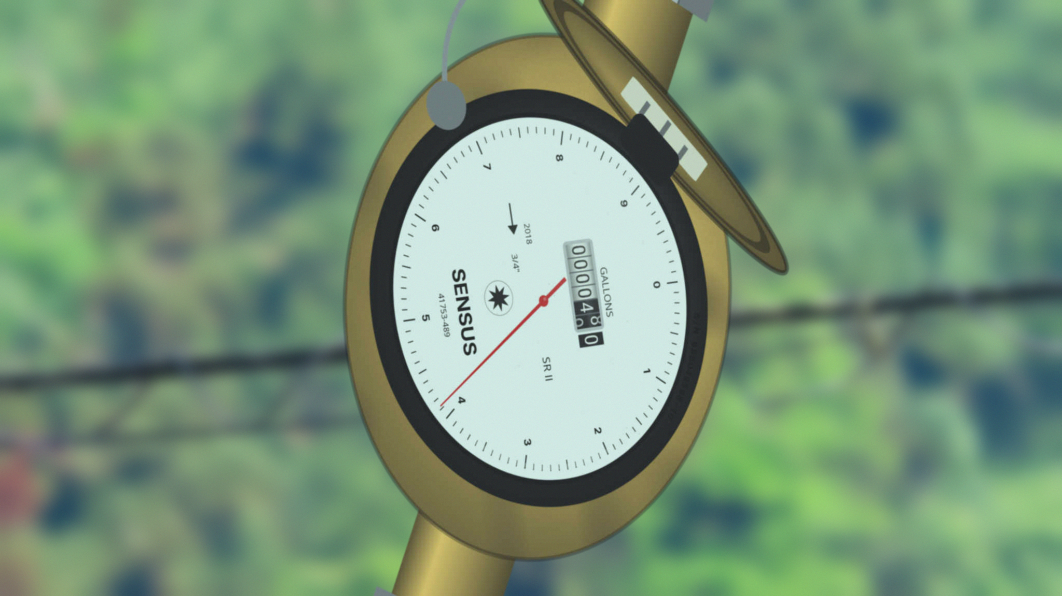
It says value=484.1 unit=gal
